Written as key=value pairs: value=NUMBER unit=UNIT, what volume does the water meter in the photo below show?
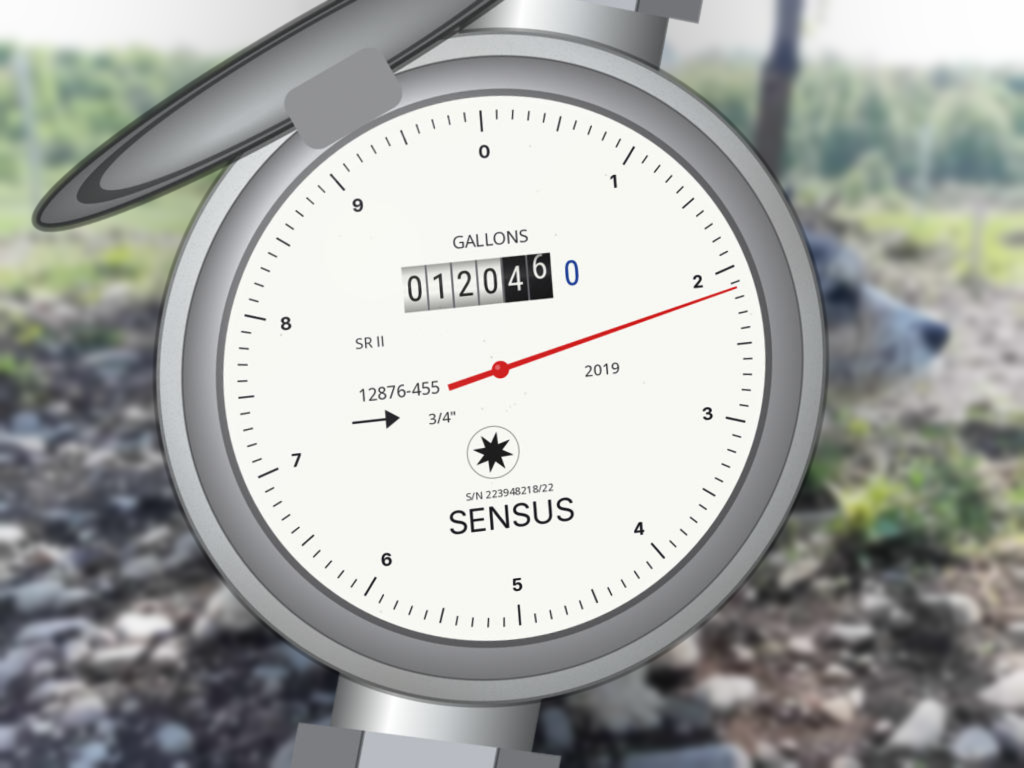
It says value=120462.1 unit=gal
